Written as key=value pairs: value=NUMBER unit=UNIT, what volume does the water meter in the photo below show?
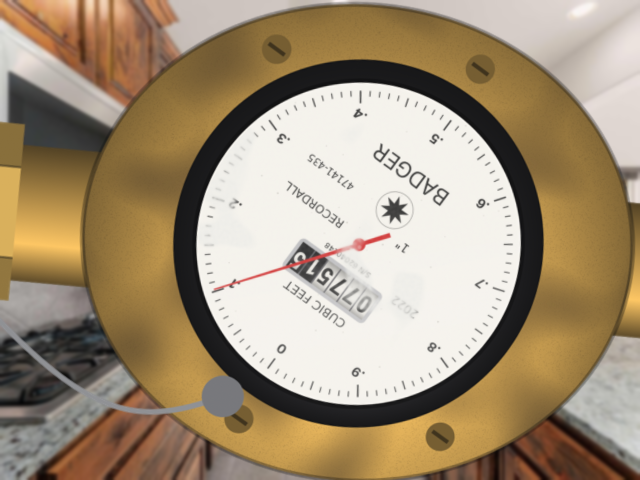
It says value=77515.10 unit=ft³
